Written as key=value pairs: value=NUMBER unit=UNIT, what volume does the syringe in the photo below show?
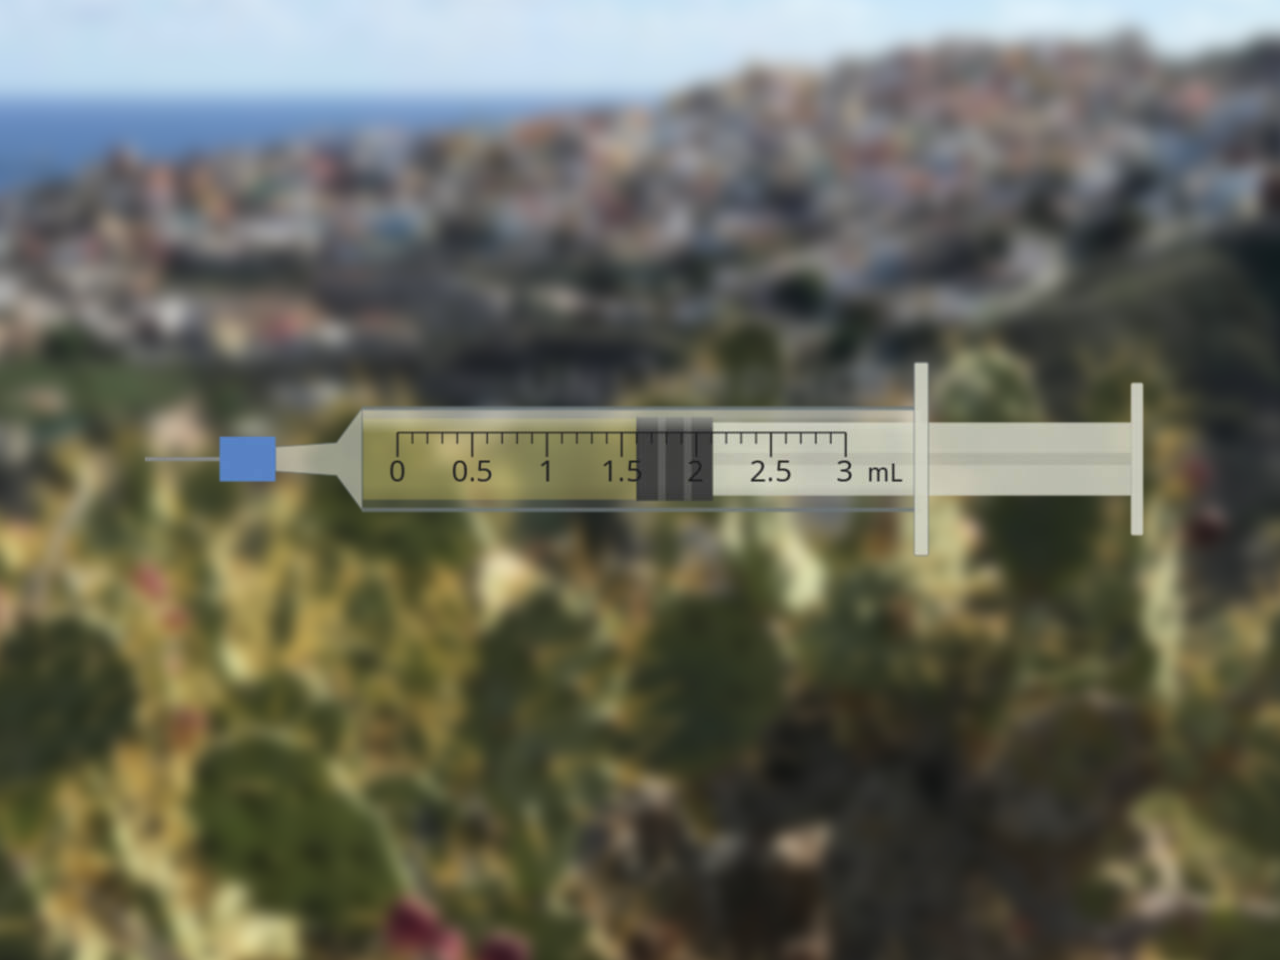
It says value=1.6 unit=mL
